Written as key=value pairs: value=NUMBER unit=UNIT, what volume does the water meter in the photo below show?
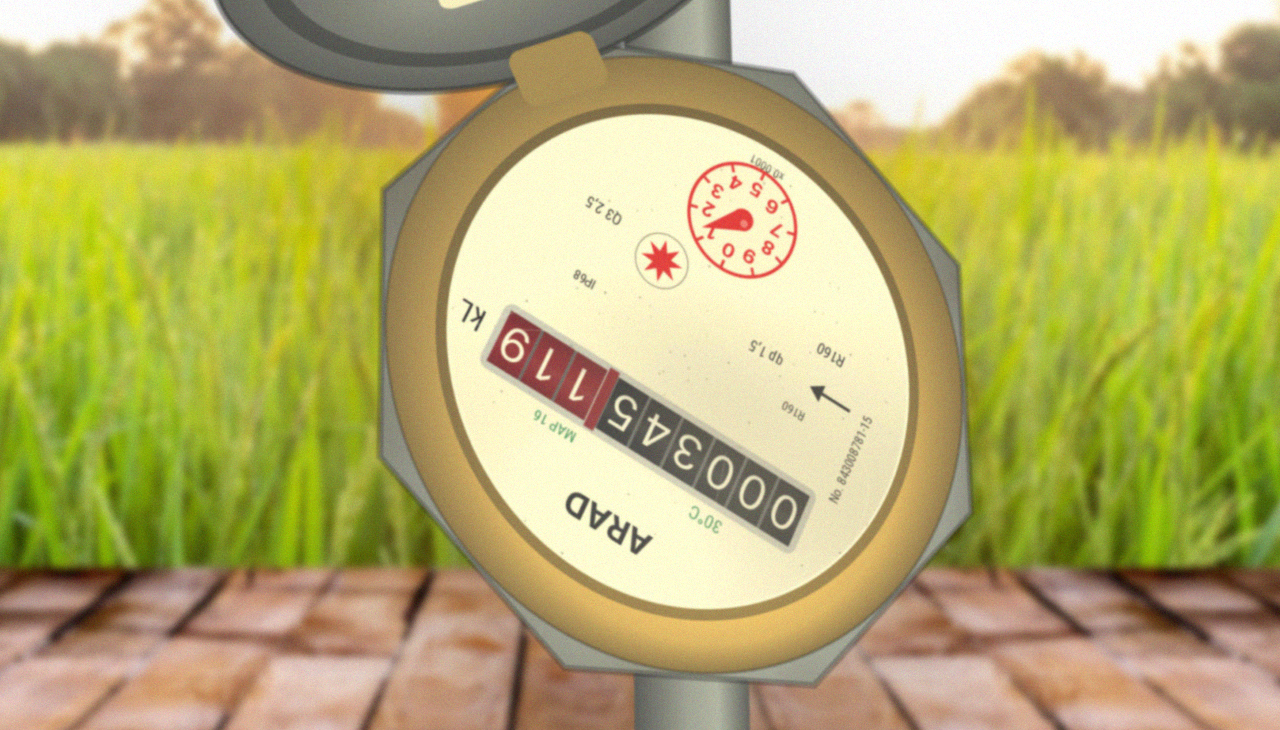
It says value=345.1191 unit=kL
